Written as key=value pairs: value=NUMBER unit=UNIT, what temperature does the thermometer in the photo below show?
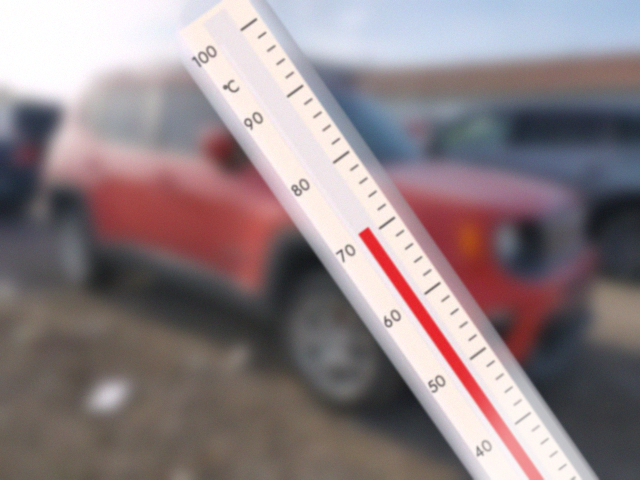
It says value=71 unit=°C
